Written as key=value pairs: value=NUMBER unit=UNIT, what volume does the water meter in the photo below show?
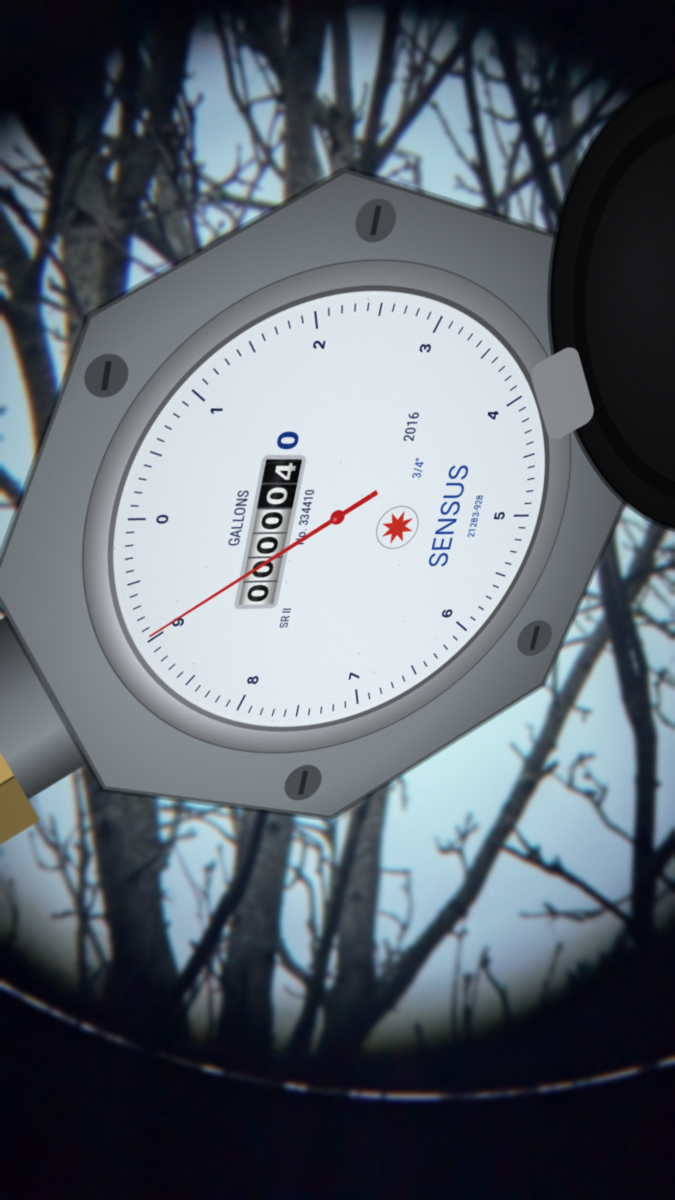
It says value=39.0 unit=gal
